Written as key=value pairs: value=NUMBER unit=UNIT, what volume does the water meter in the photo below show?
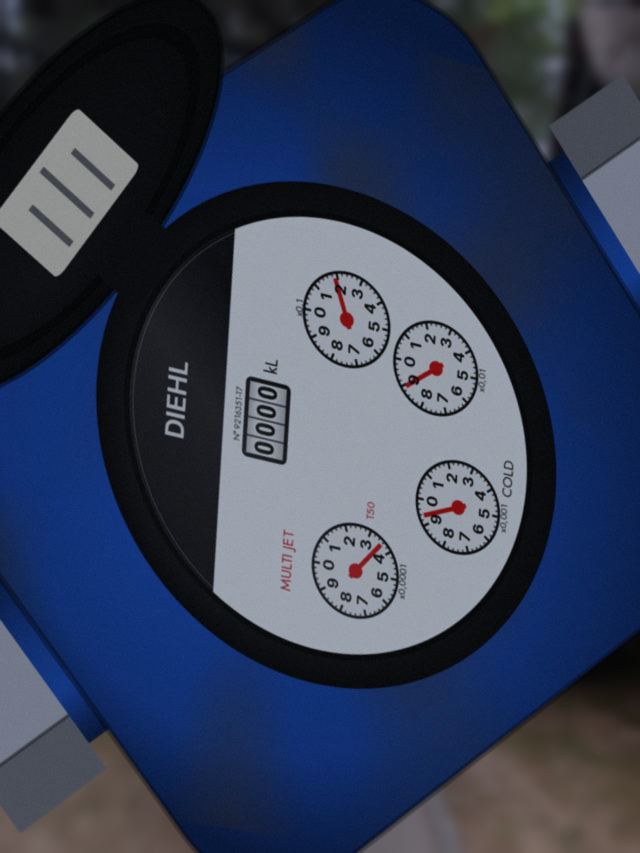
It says value=0.1893 unit=kL
